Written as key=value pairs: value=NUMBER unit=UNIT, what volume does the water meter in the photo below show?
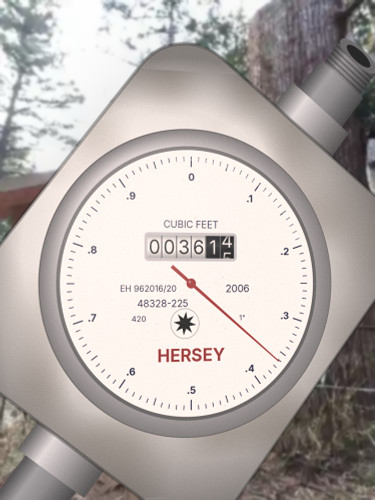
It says value=3614.36 unit=ft³
